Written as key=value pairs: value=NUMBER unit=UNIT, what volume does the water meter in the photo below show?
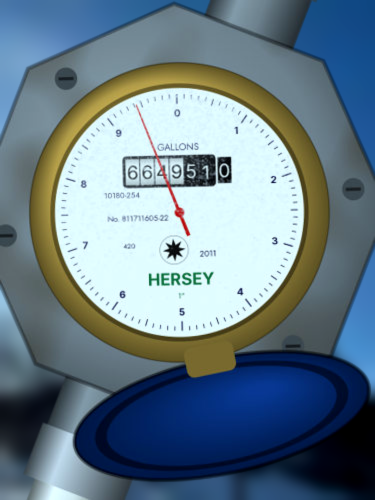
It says value=6649509.4 unit=gal
